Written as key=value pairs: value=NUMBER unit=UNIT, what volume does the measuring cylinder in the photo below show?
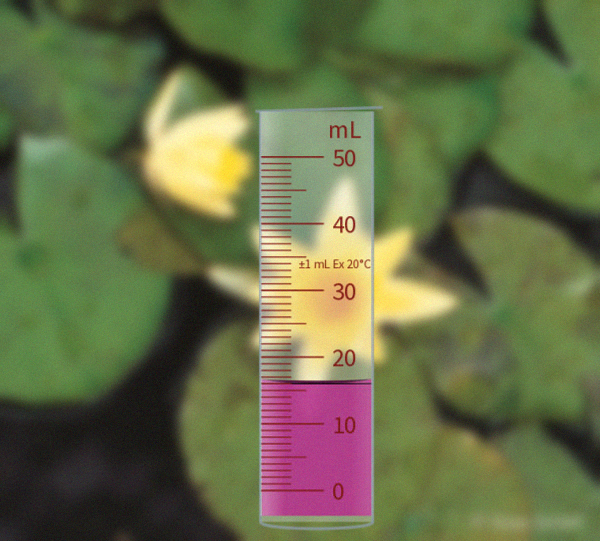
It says value=16 unit=mL
